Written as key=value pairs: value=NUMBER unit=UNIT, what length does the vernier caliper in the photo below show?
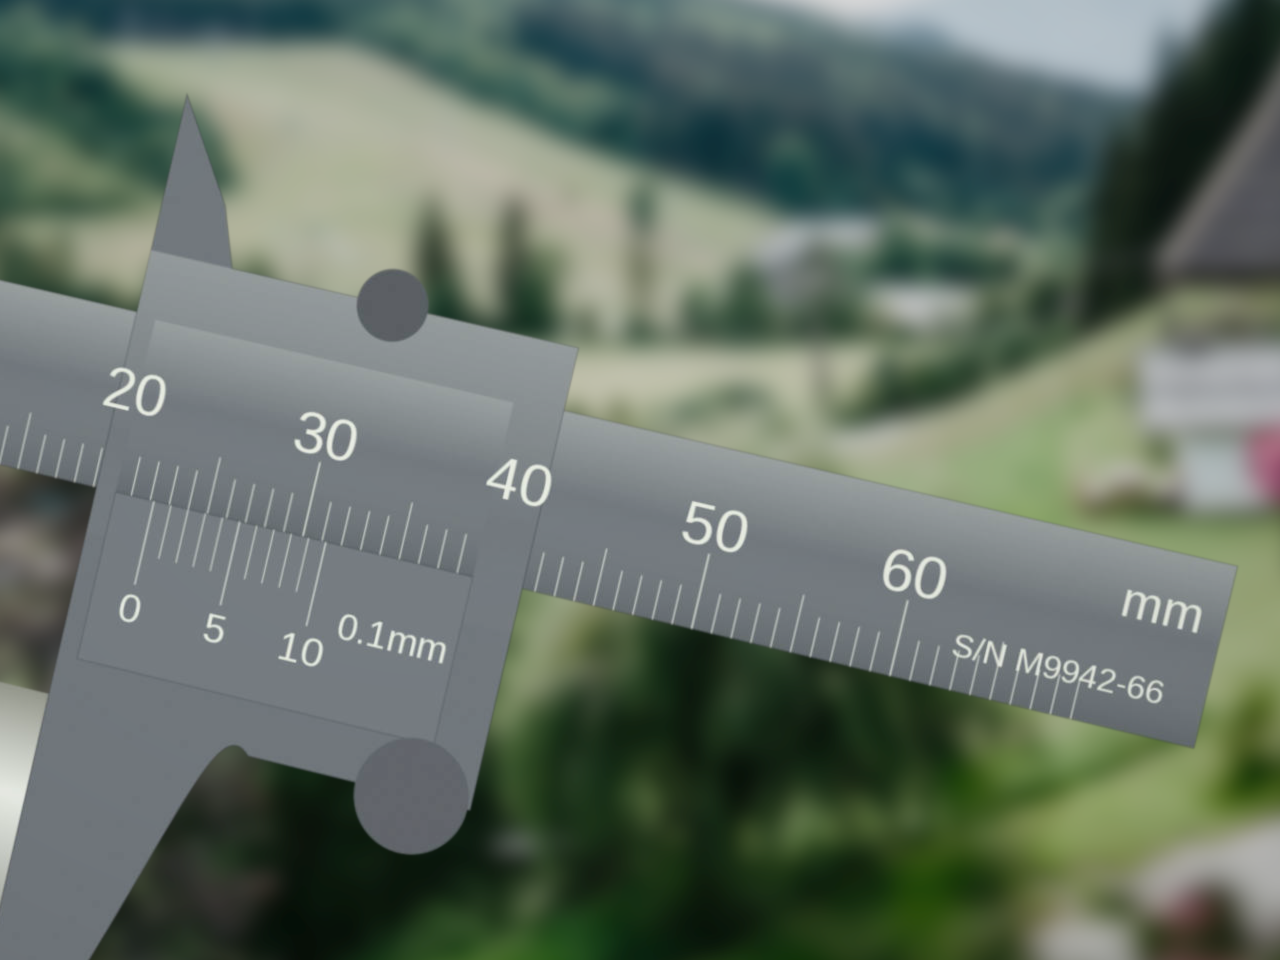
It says value=22.2 unit=mm
